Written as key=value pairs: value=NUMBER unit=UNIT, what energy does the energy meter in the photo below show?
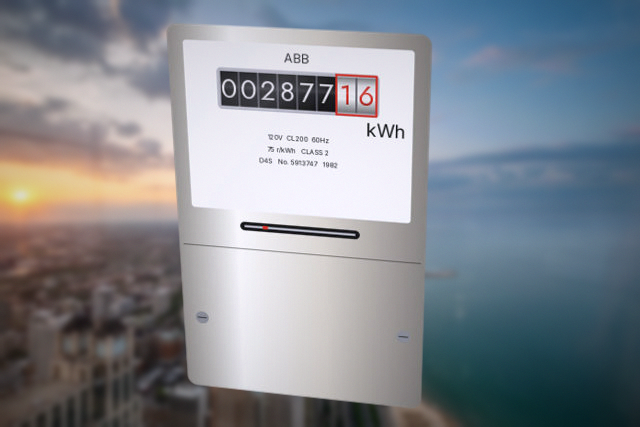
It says value=2877.16 unit=kWh
